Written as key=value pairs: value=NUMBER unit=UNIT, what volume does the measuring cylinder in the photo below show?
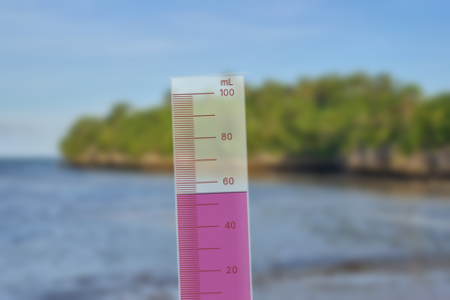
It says value=55 unit=mL
